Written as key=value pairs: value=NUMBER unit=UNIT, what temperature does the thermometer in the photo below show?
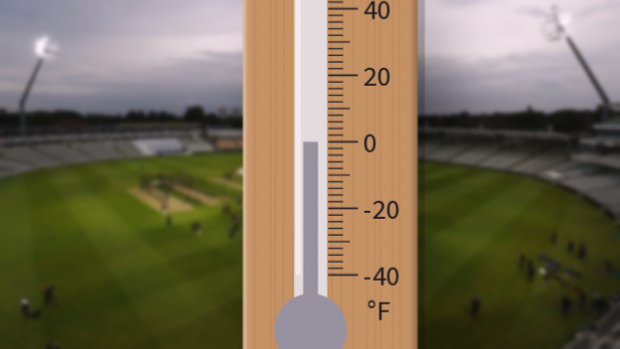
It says value=0 unit=°F
